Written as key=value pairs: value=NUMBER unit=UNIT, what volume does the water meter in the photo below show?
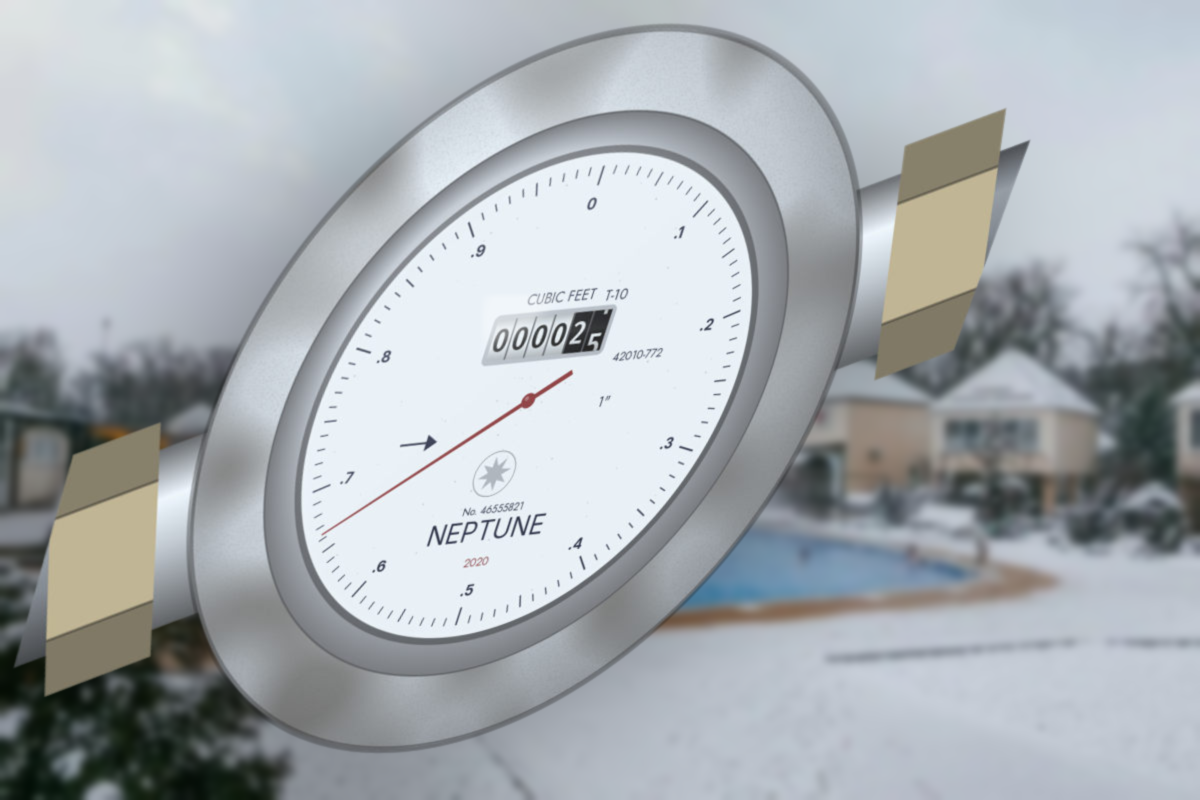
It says value=24.66 unit=ft³
